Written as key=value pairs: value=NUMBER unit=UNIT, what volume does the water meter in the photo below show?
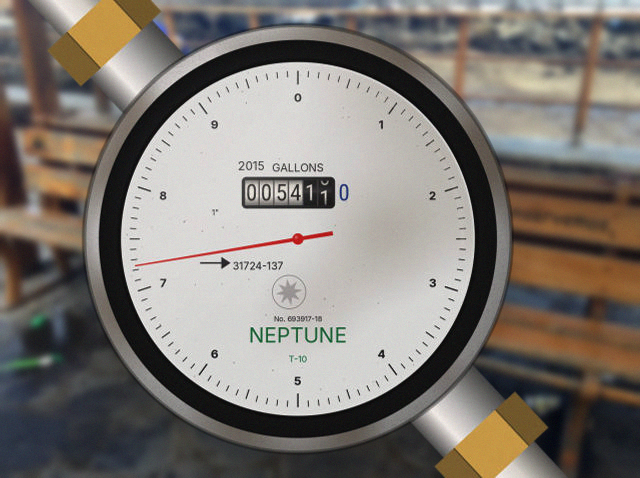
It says value=54107.2 unit=gal
